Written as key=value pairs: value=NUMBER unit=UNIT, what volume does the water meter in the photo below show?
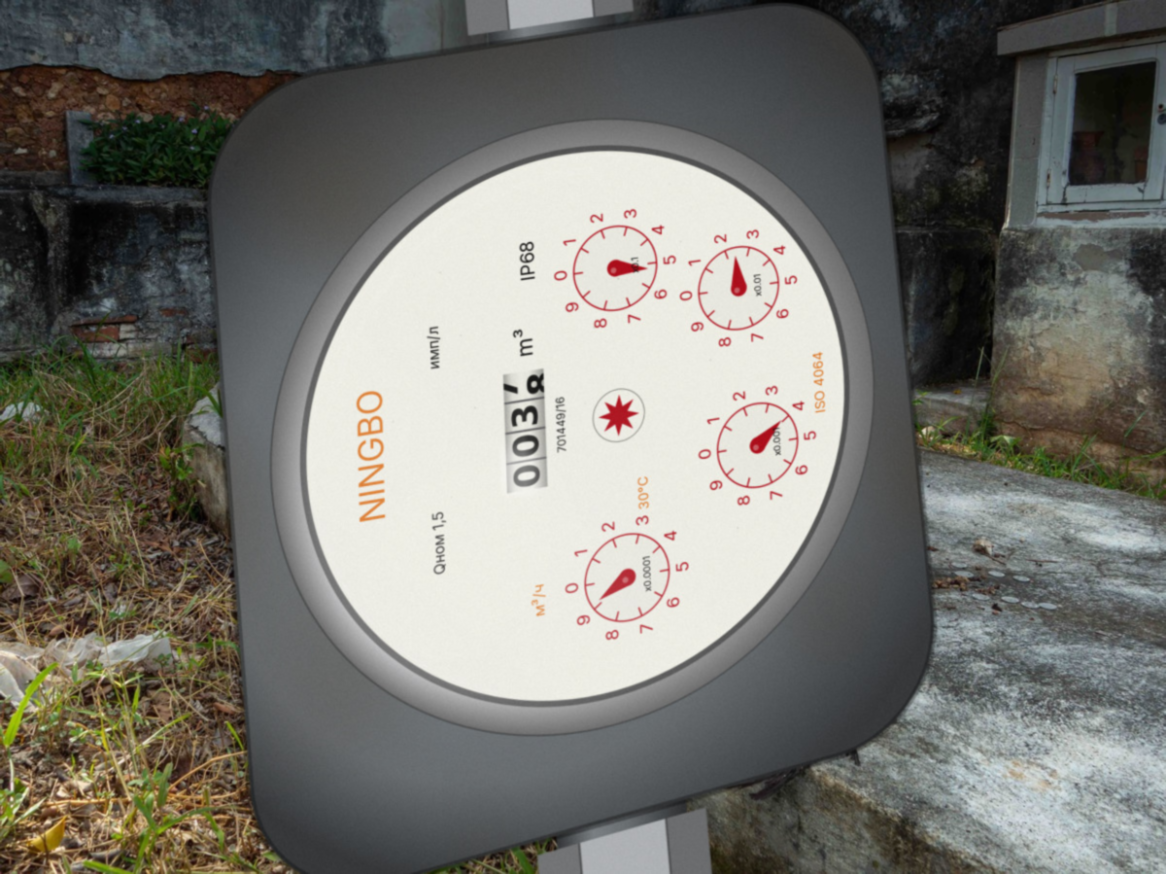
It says value=37.5239 unit=m³
